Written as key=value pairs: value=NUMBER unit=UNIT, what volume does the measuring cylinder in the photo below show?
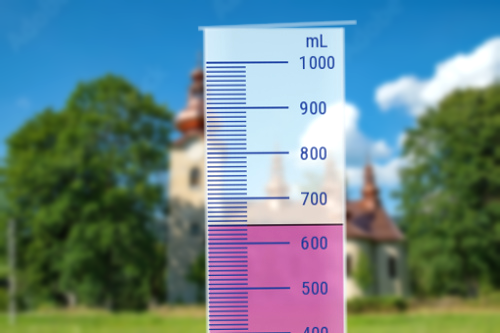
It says value=640 unit=mL
